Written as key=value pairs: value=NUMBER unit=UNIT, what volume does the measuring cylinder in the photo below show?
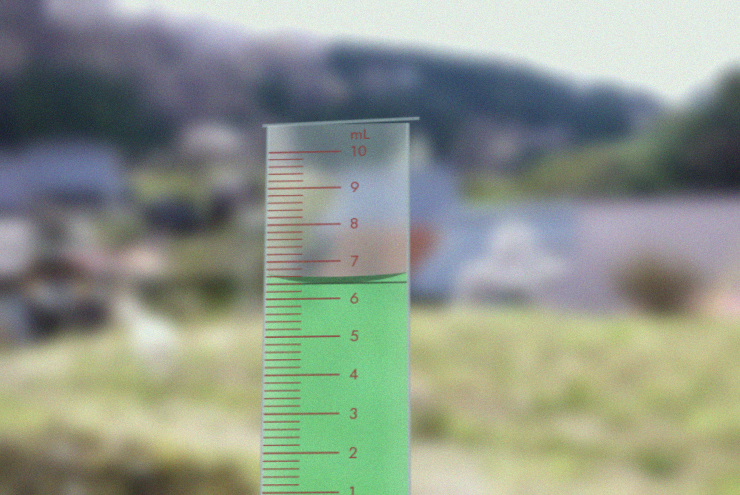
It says value=6.4 unit=mL
